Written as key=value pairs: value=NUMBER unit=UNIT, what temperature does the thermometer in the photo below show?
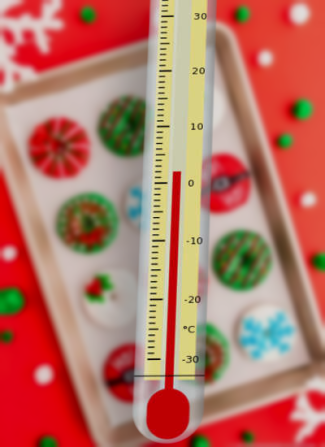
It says value=2 unit=°C
